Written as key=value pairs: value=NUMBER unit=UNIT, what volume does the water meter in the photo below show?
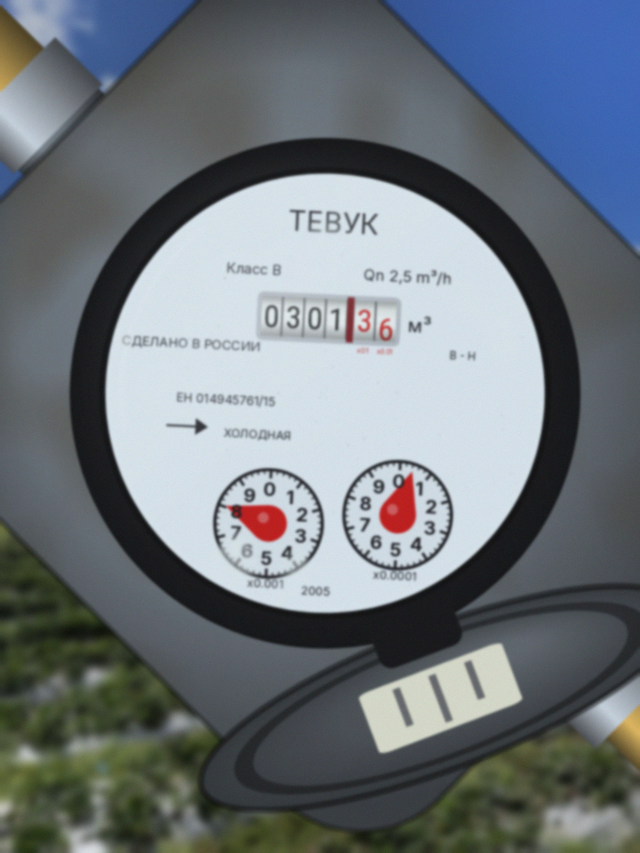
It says value=301.3580 unit=m³
